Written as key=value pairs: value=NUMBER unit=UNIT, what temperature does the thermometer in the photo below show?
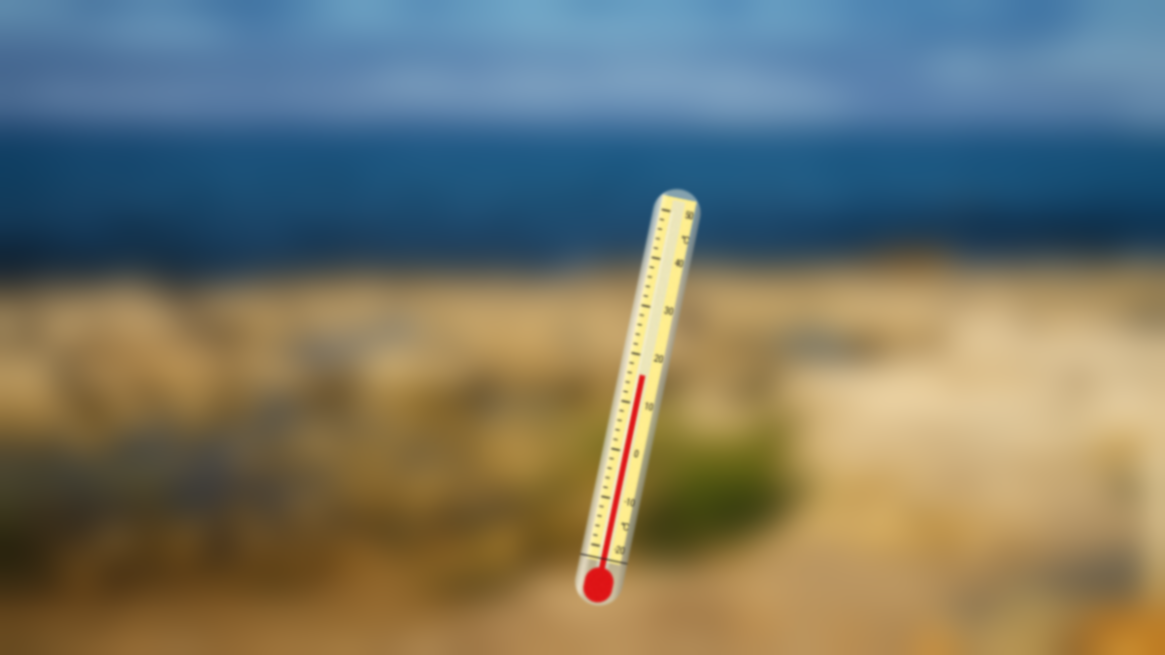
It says value=16 unit=°C
